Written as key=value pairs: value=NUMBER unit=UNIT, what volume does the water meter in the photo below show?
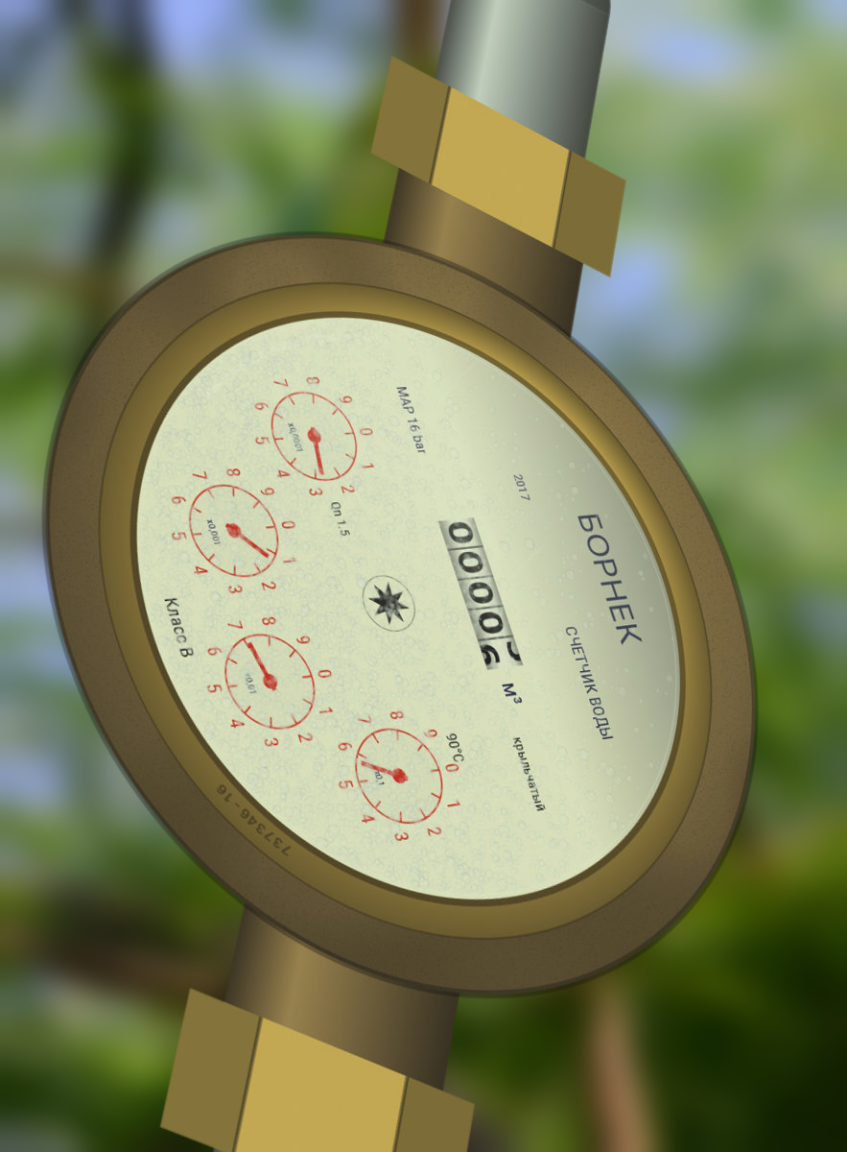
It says value=5.5712 unit=m³
